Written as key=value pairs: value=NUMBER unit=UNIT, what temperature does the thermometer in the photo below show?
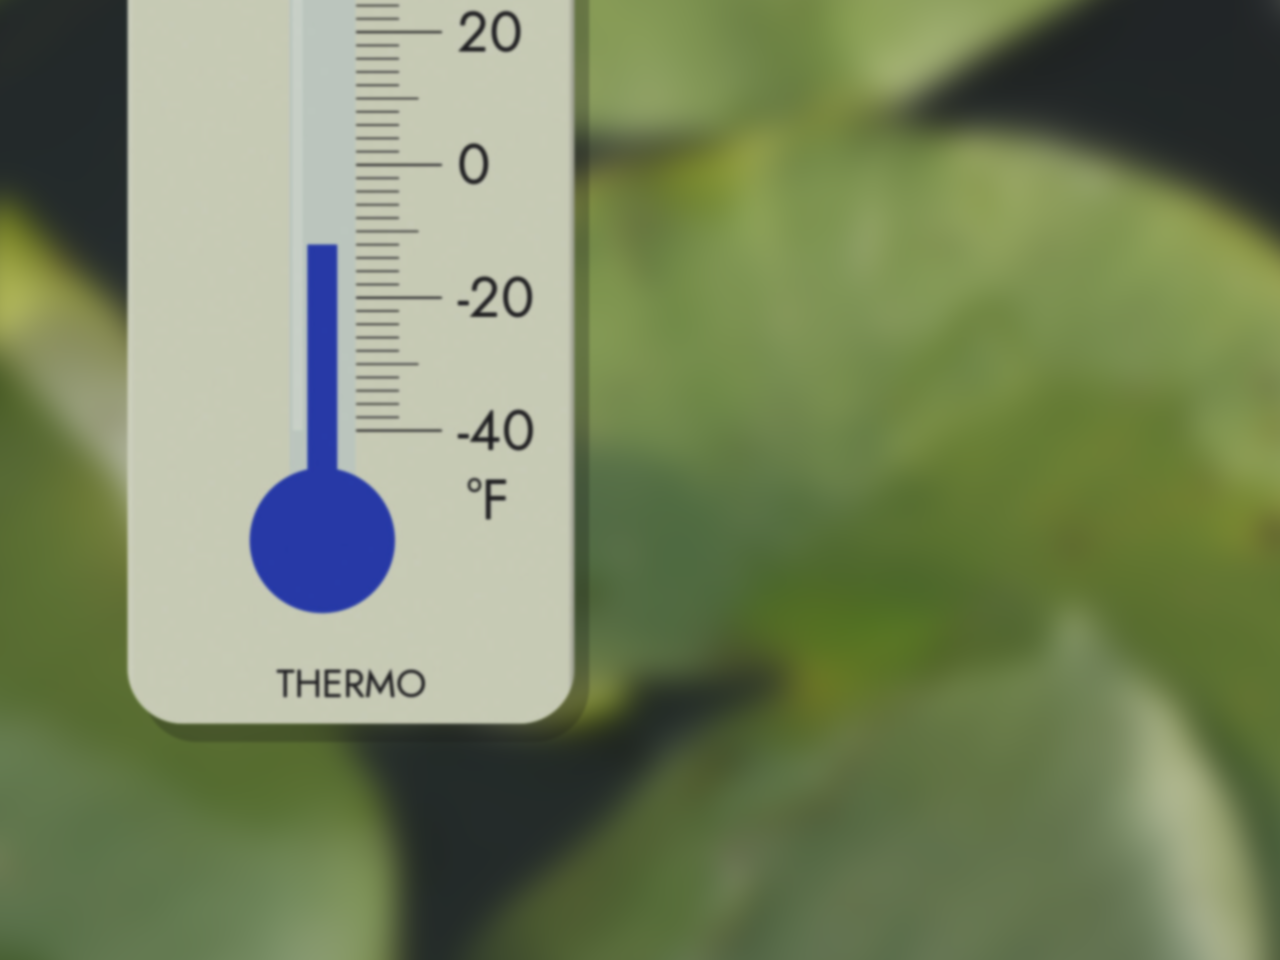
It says value=-12 unit=°F
